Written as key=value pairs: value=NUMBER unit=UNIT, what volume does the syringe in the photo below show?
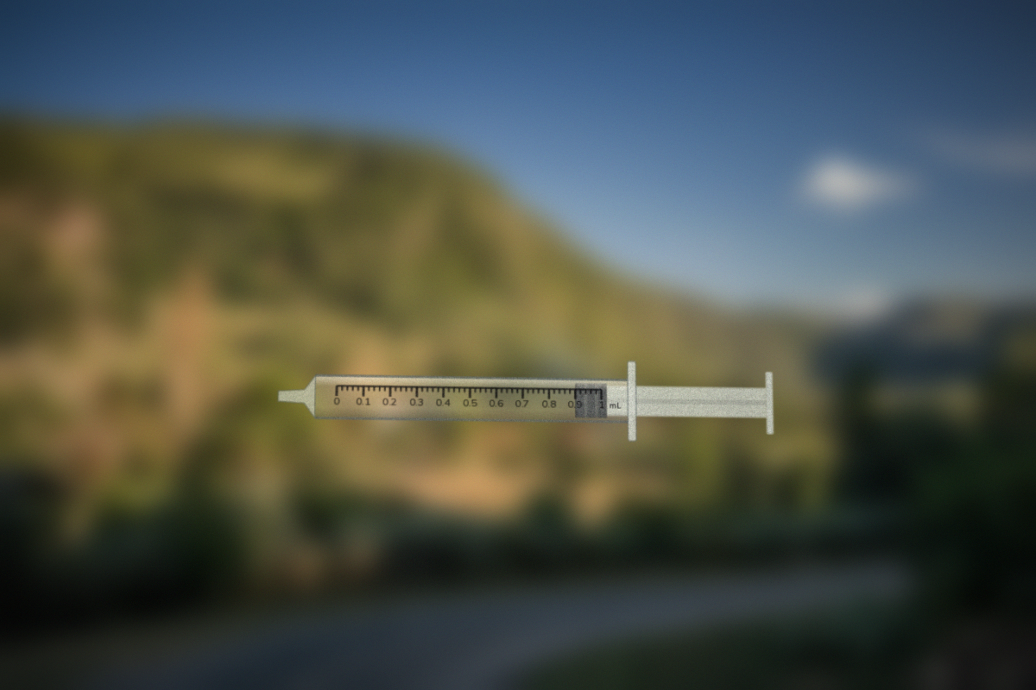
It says value=0.9 unit=mL
